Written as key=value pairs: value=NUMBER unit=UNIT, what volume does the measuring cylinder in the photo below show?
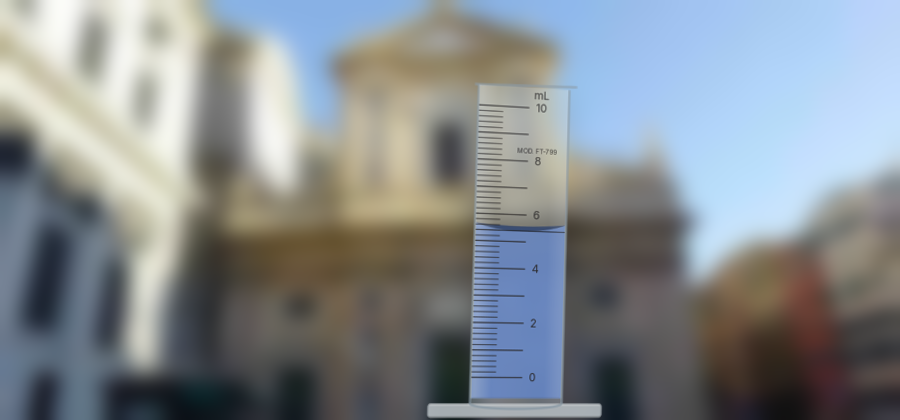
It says value=5.4 unit=mL
